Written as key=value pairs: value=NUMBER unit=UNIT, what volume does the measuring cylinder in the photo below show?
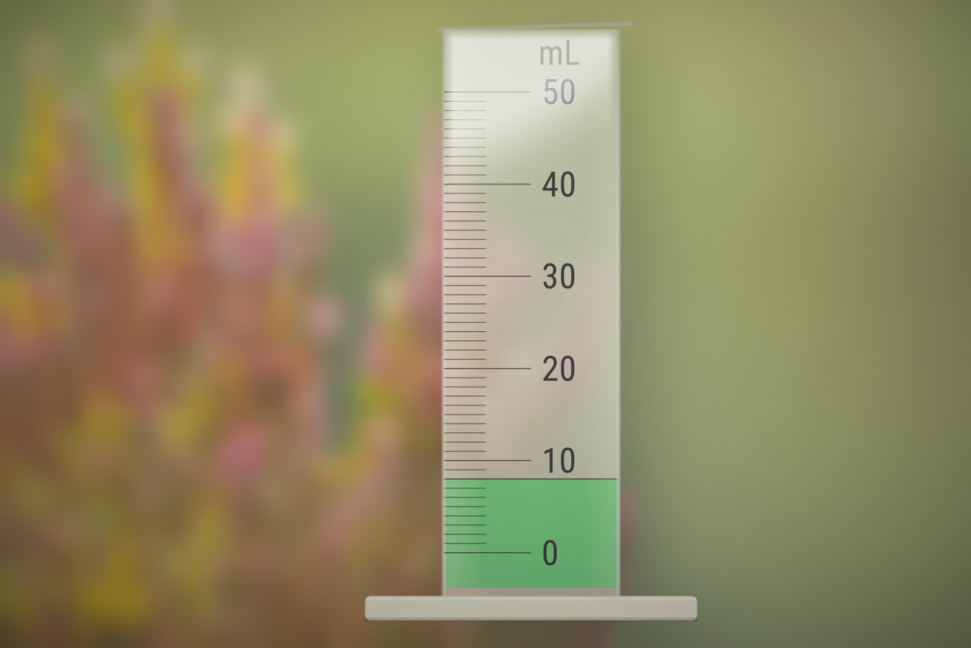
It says value=8 unit=mL
